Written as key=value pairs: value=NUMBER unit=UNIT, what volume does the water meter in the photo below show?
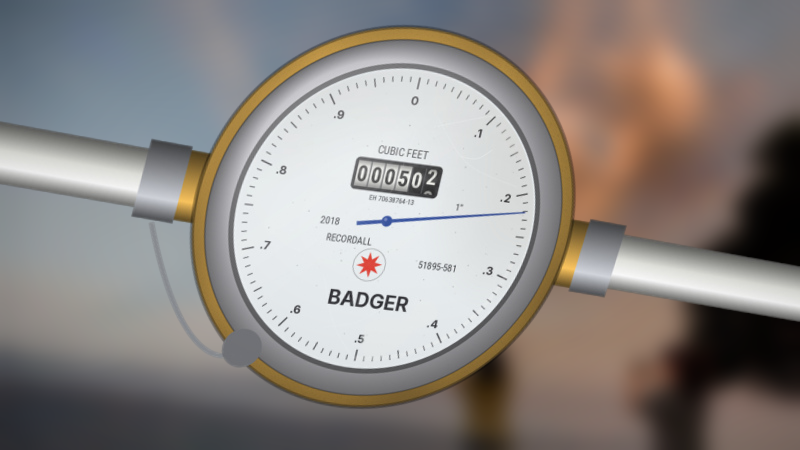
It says value=502.22 unit=ft³
